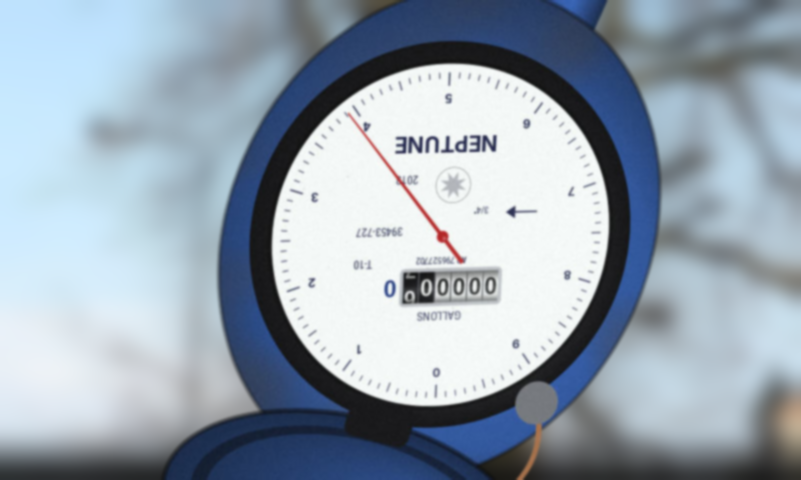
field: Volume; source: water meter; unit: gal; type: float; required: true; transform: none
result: 63.9 gal
